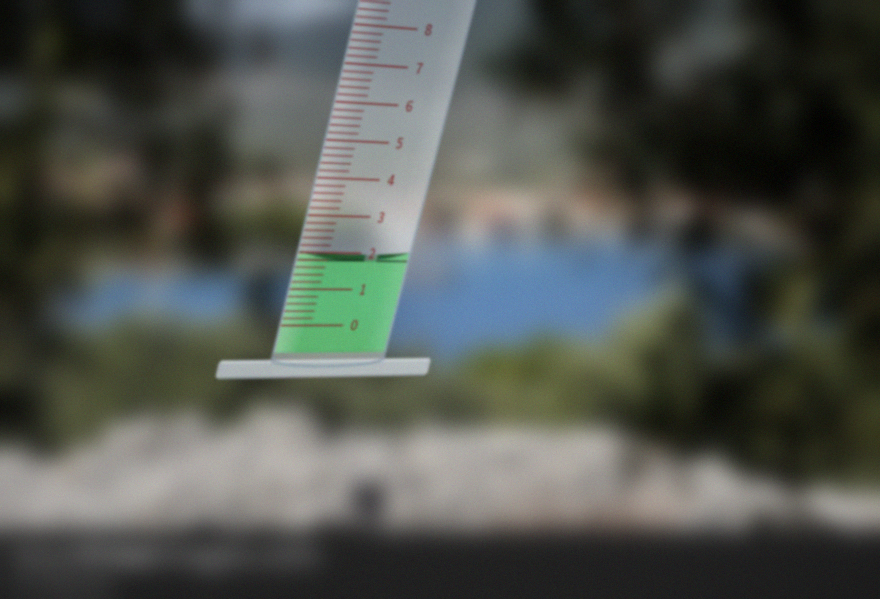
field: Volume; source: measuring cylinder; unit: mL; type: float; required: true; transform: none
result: 1.8 mL
